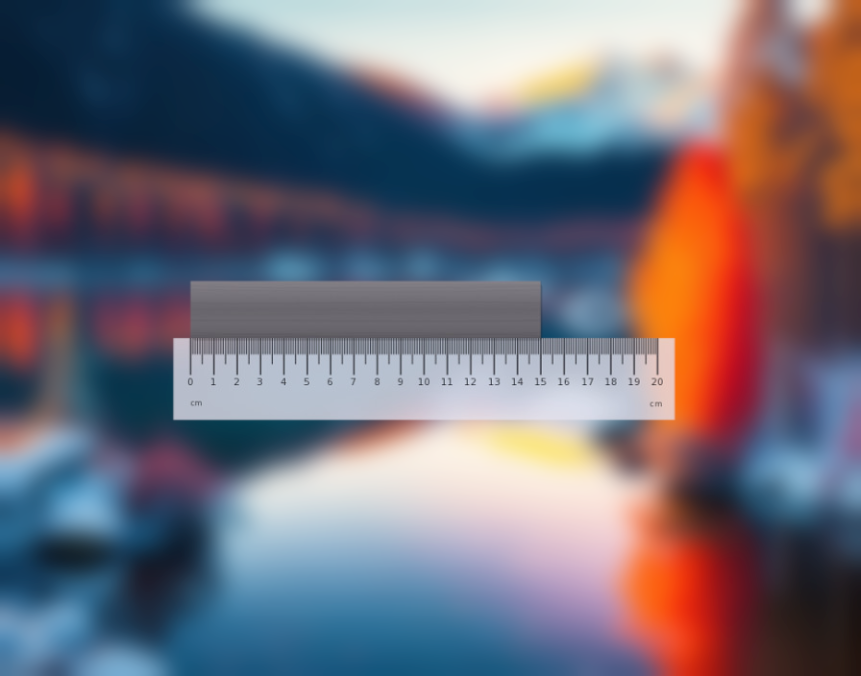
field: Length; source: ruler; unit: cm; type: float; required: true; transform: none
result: 15 cm
